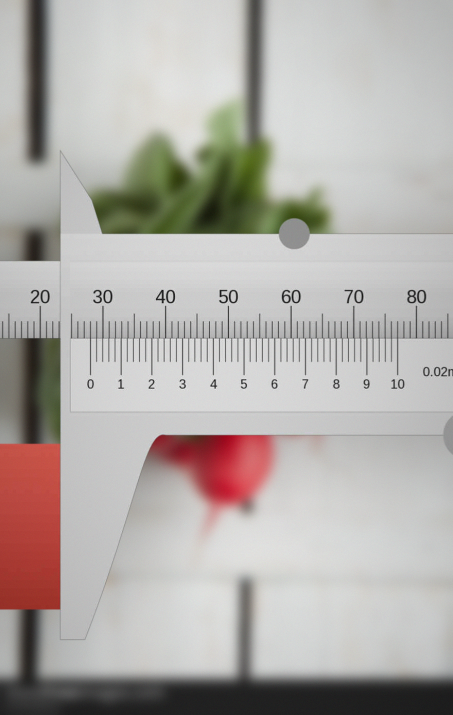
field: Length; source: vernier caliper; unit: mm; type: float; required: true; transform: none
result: 28.0 mm
